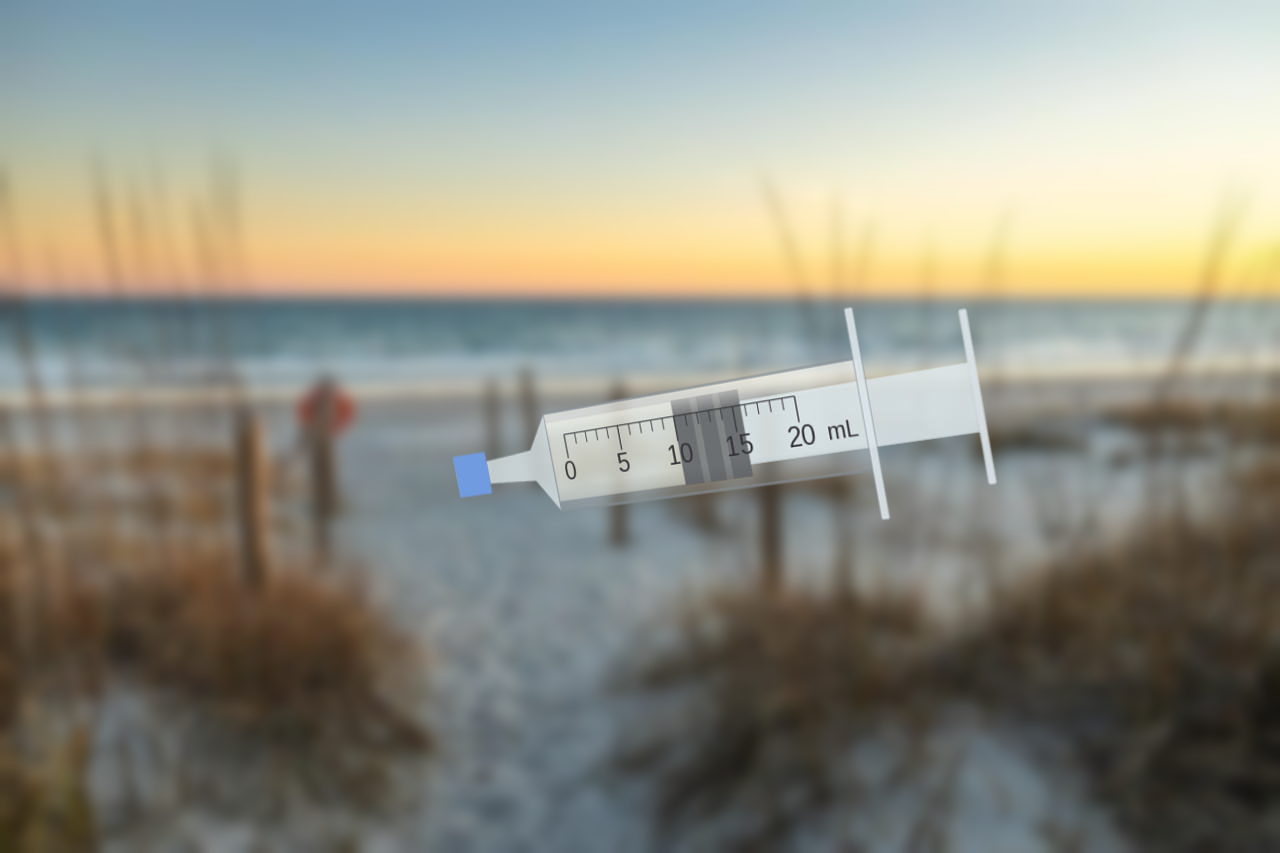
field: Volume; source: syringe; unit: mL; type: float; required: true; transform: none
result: 10 mL
